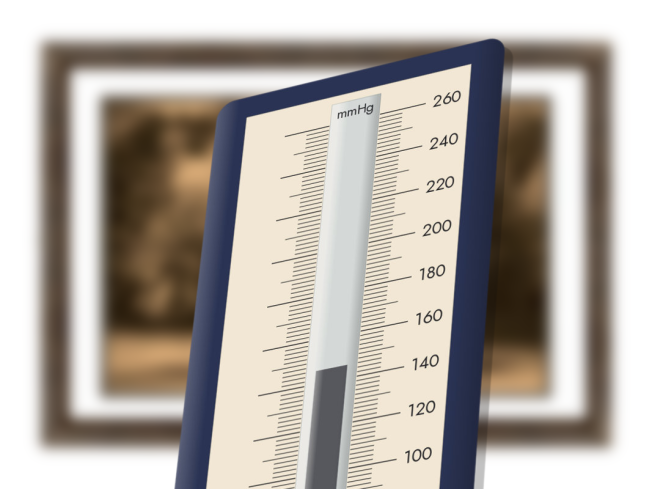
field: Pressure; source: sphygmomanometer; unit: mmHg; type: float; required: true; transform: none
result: 146 mmHg
